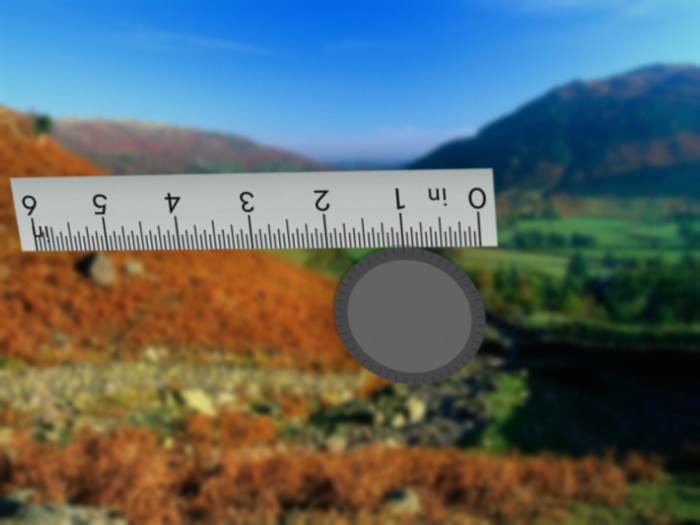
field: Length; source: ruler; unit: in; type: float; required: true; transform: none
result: 2 in
